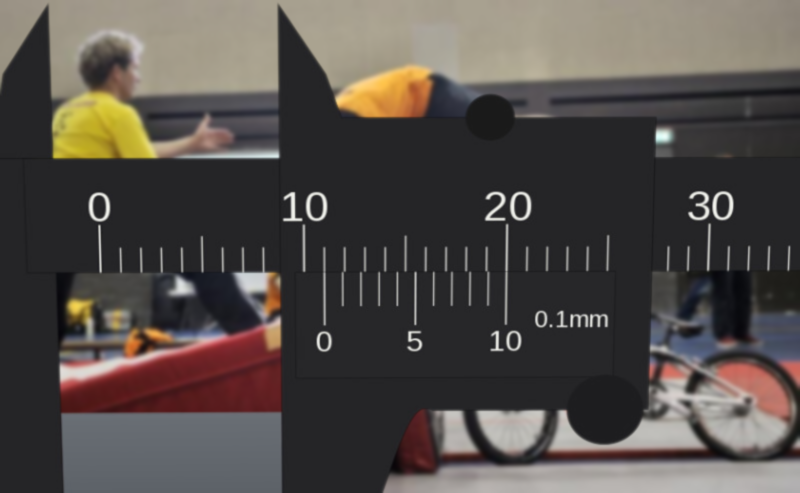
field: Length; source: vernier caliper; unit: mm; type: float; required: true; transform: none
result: 11.0 mm
